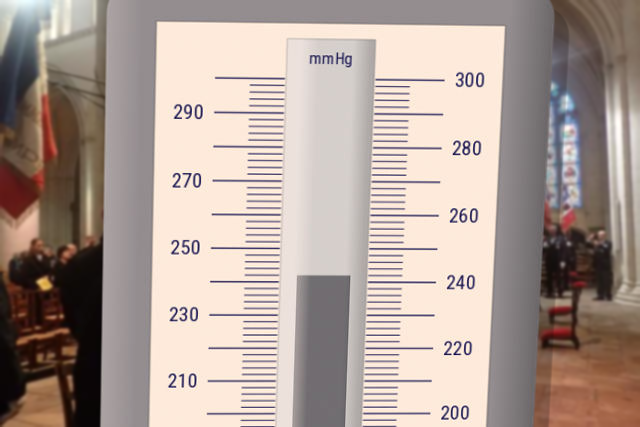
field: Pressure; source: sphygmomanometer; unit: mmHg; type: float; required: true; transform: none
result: 242 mmHg
